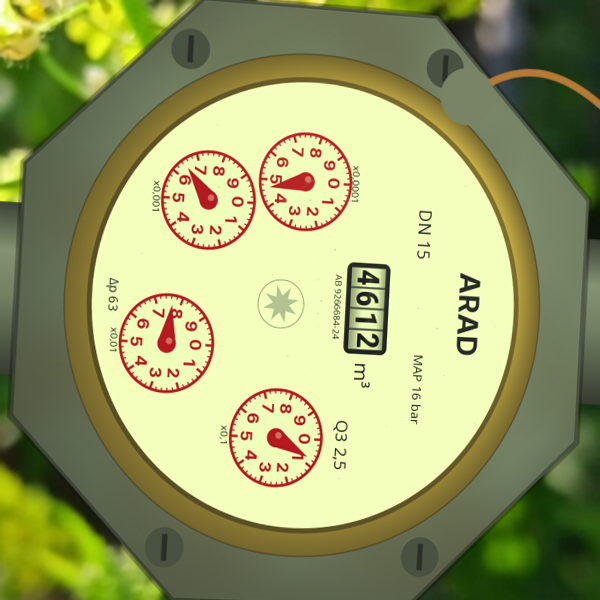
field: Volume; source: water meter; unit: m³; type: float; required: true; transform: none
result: 4612.0764 m³
